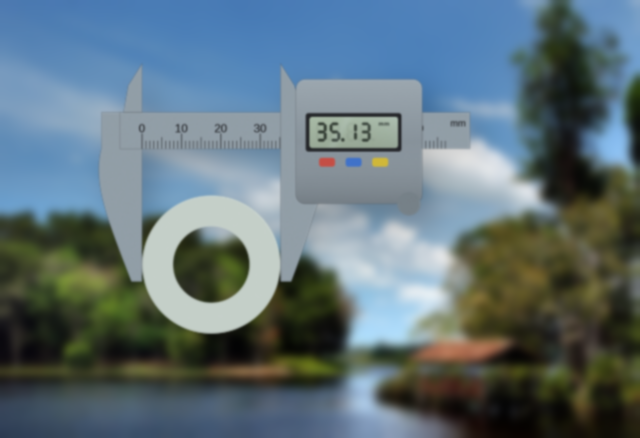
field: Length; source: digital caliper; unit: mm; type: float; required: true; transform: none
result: 35.13 mm
